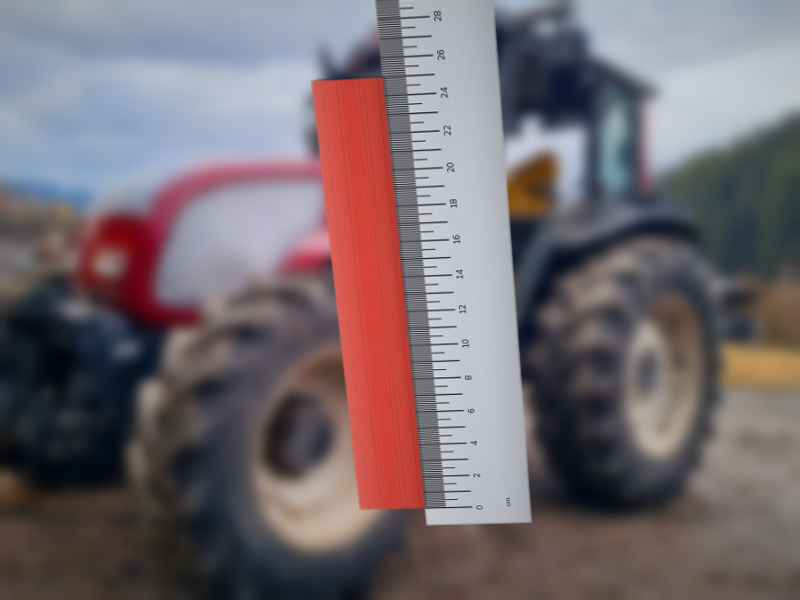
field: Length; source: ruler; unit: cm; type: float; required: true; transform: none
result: 25 cm
